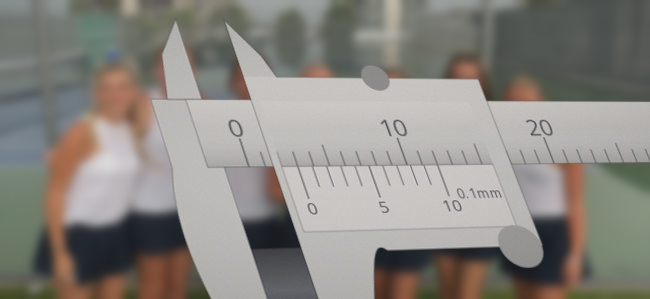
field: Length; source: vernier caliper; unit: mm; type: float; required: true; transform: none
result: 3.0 mm
